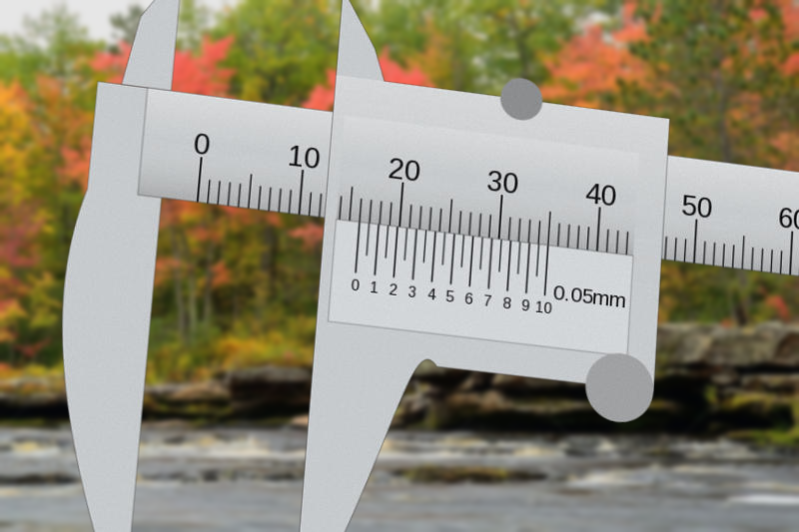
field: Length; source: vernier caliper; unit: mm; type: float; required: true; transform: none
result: 16.0 mm
